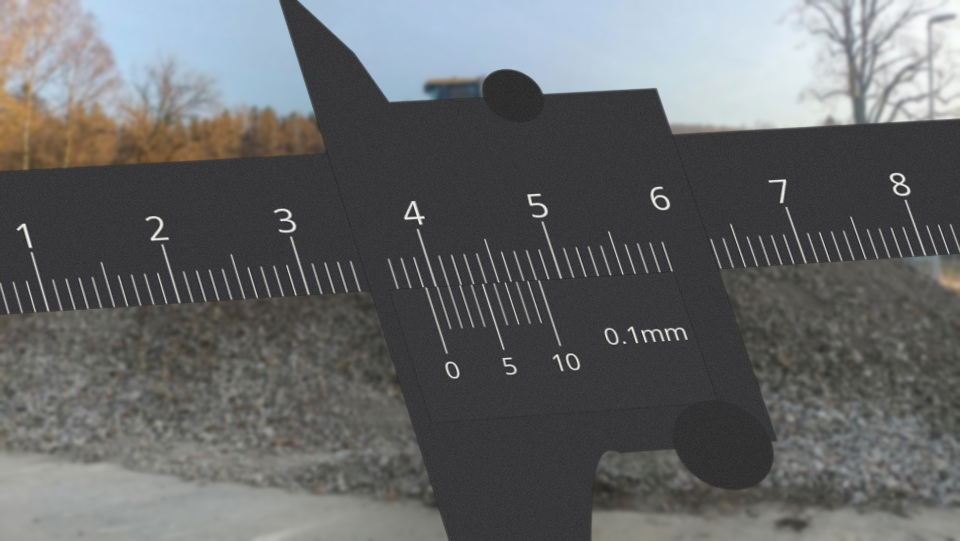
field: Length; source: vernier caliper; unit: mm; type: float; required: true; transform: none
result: 39.2 mm
